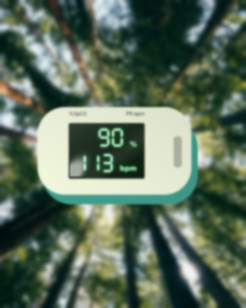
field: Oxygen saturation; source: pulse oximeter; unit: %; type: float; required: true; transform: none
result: 90 %
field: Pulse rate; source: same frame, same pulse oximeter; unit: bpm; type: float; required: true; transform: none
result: 113 bpm
